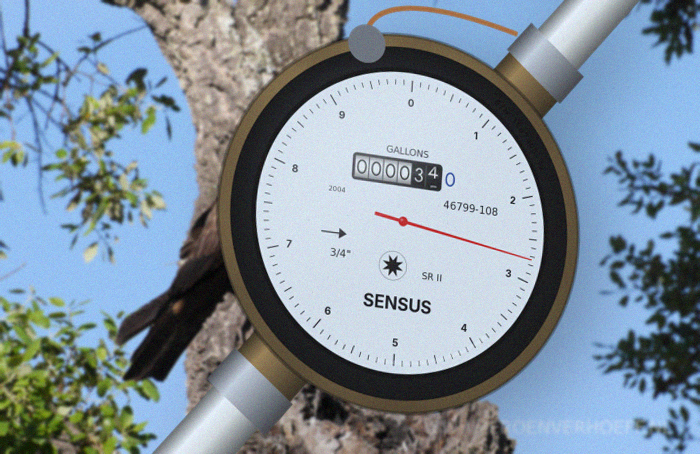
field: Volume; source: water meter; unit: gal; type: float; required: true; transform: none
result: 342.7 gal
